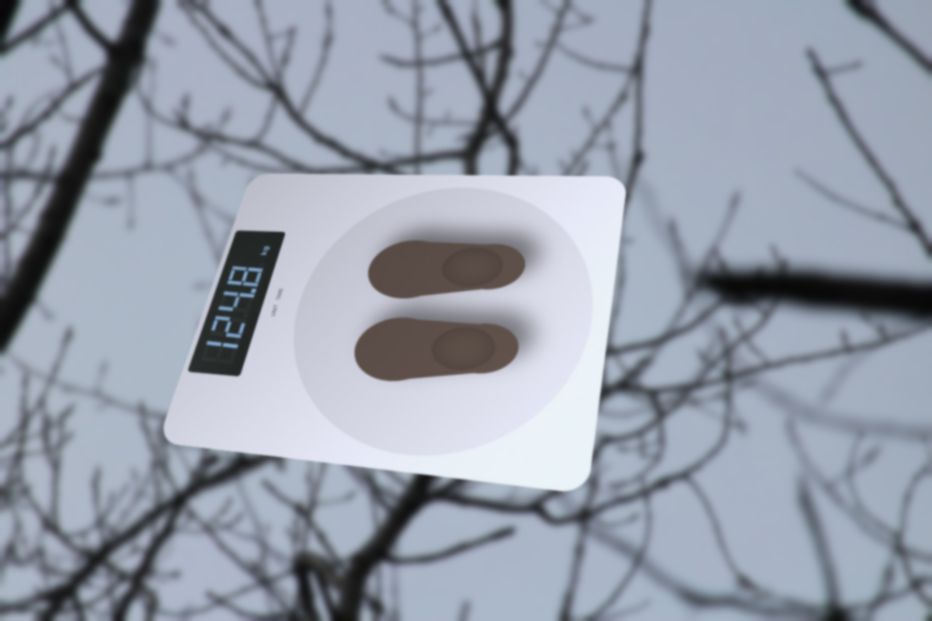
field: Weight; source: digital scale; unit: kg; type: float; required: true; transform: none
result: 124.8 kg
